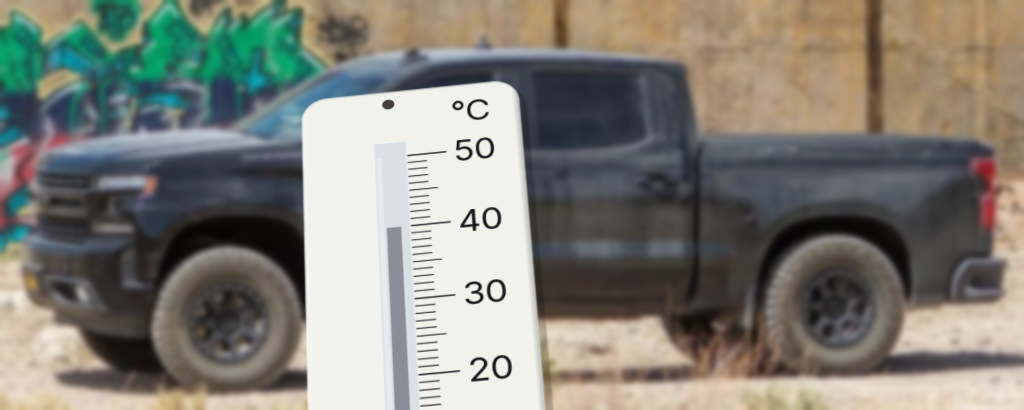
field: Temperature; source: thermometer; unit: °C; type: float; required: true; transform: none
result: 40 °C
